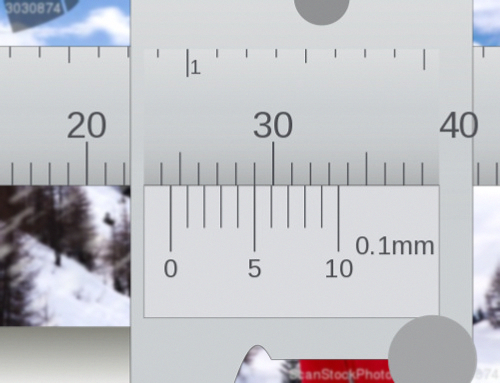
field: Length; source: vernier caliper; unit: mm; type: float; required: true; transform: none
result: 24.5 mm
